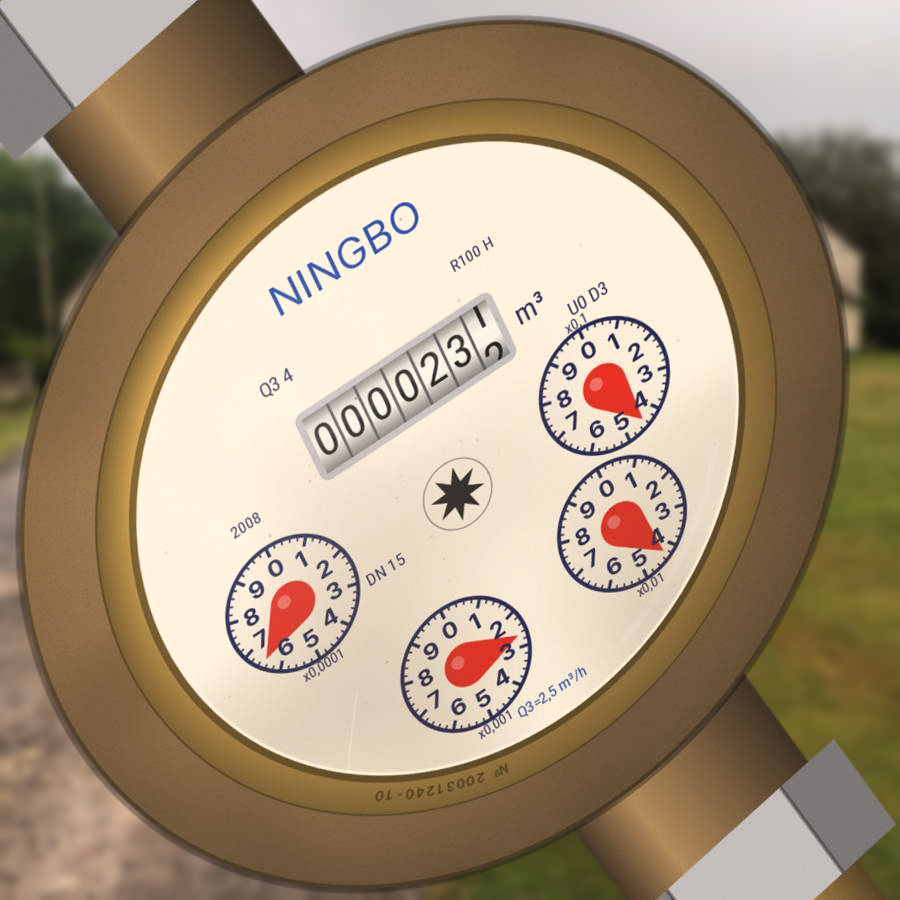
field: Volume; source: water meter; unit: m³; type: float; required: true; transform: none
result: 231.4426 m³
